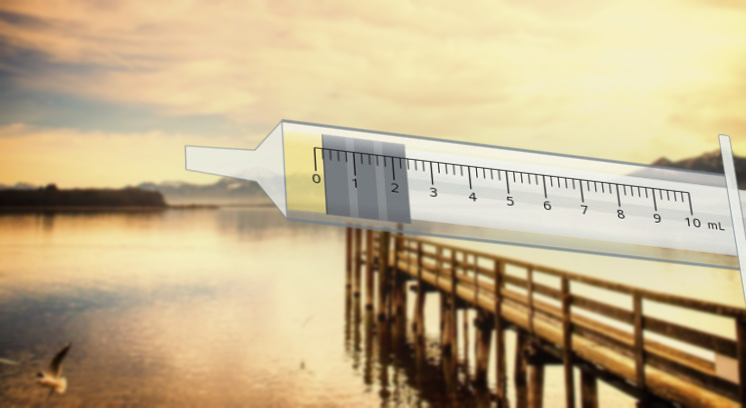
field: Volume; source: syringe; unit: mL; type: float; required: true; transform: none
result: 0.2 mL
